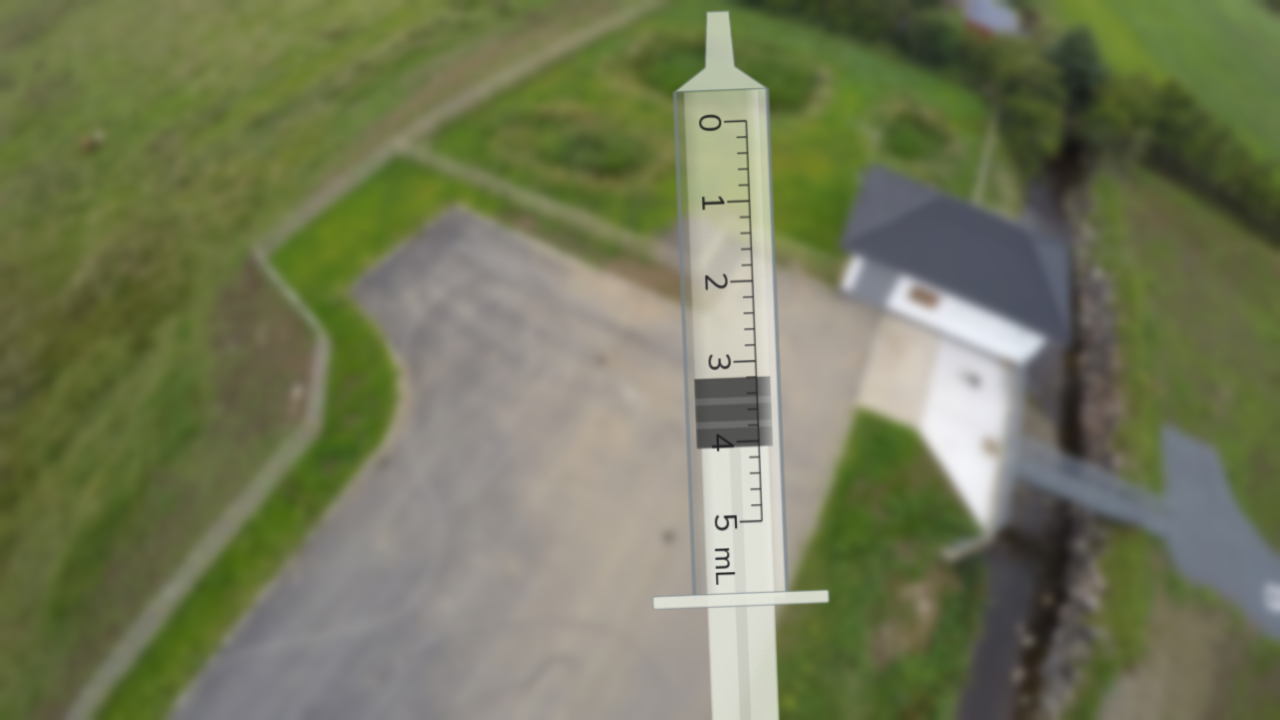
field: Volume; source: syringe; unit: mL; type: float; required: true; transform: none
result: 3.2 mL
